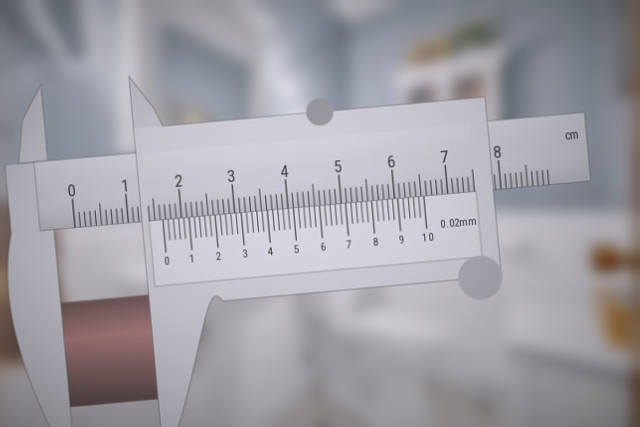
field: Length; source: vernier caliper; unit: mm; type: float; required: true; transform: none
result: 16.5 mm
